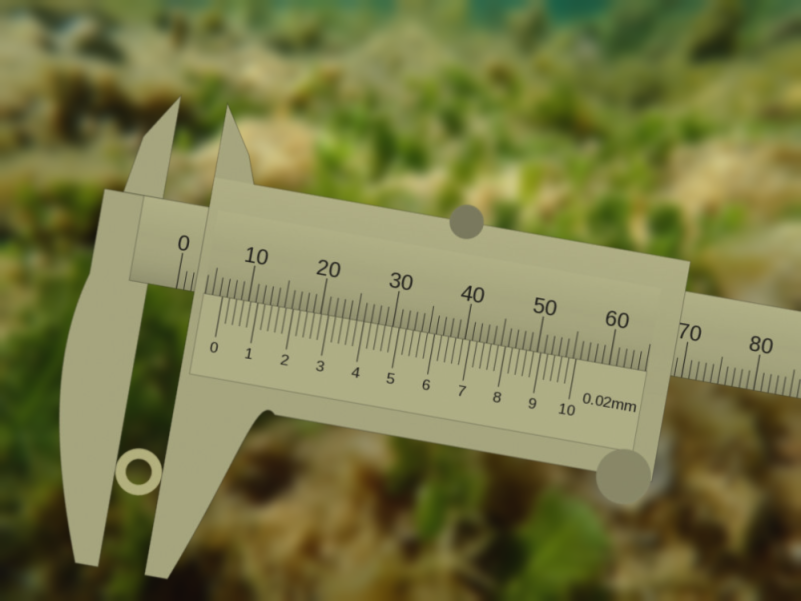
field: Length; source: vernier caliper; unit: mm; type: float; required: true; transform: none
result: 6.4 mm
